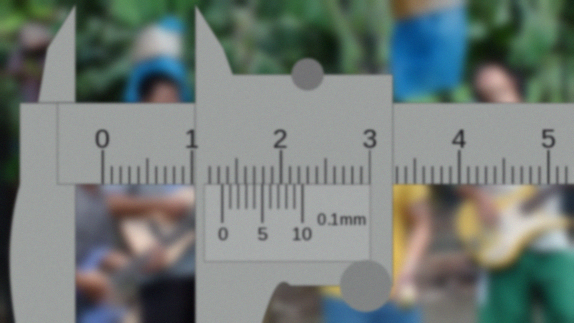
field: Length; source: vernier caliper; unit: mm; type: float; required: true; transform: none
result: 13.4 mm
